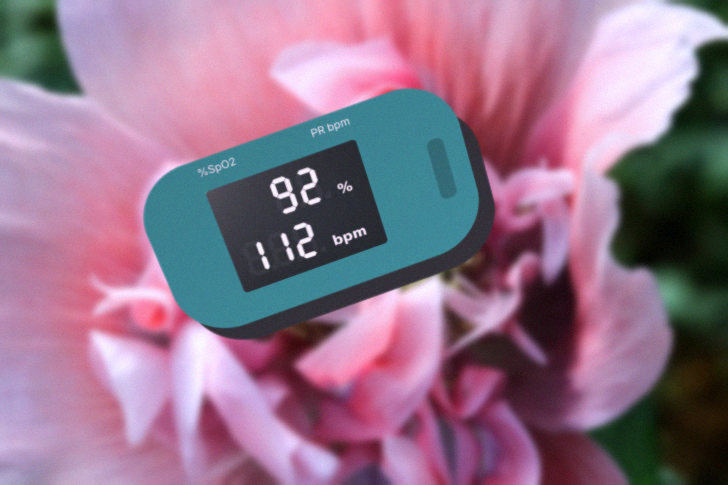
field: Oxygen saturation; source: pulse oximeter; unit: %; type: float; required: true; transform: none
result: 92 %
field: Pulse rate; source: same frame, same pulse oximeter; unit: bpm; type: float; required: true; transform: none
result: 112 bpm
